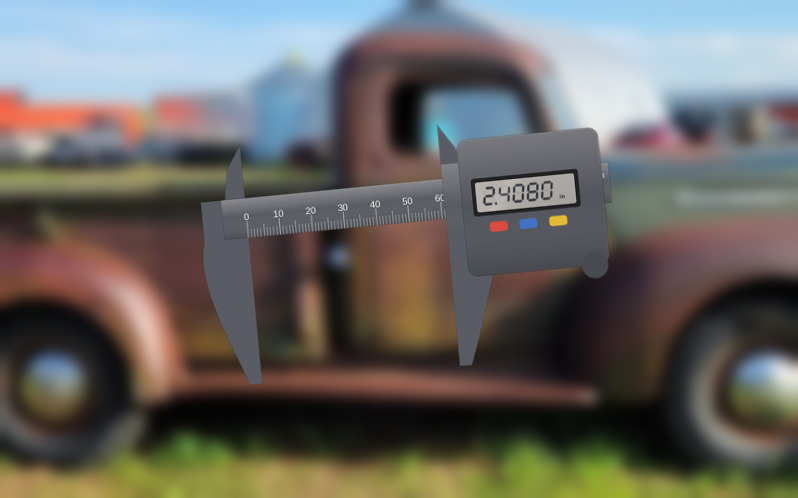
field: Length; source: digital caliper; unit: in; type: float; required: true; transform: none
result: 2.4080 in
